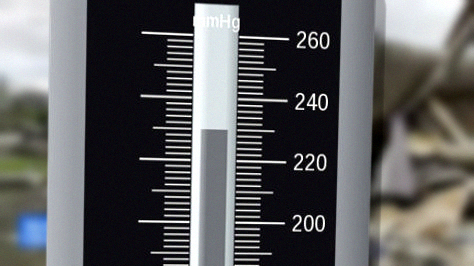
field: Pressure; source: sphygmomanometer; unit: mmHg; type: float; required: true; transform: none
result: 230 mmHg
